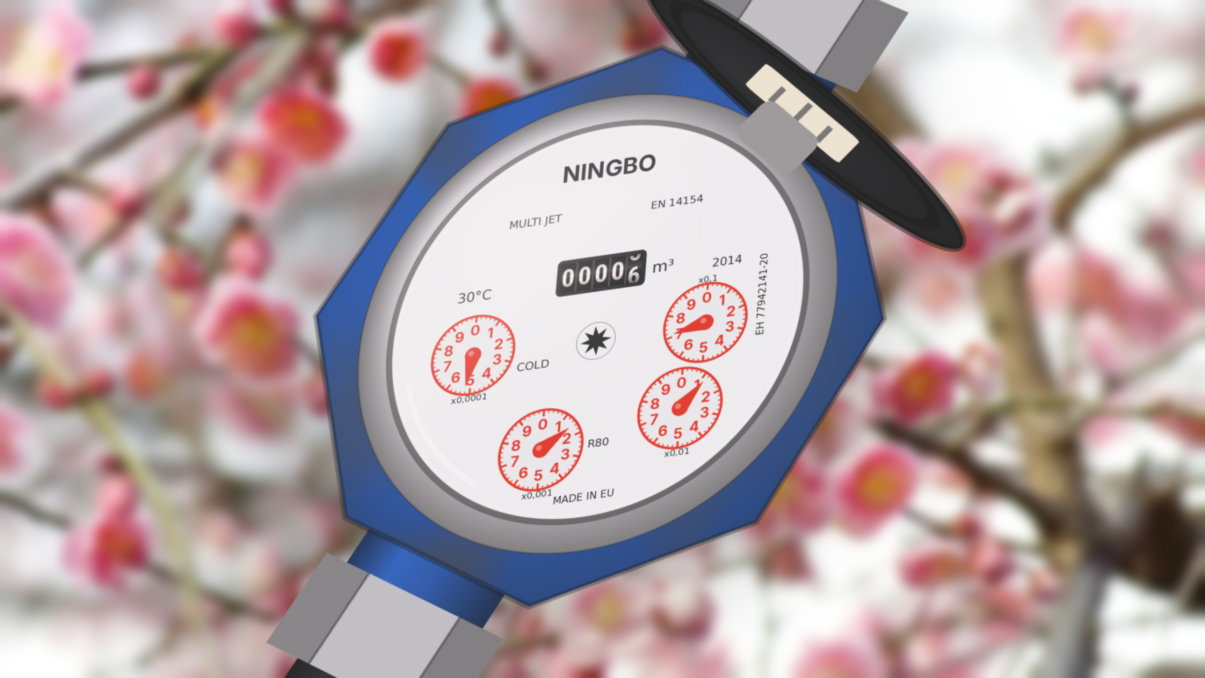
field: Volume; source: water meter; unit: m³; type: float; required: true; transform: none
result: 5.7115 m³
